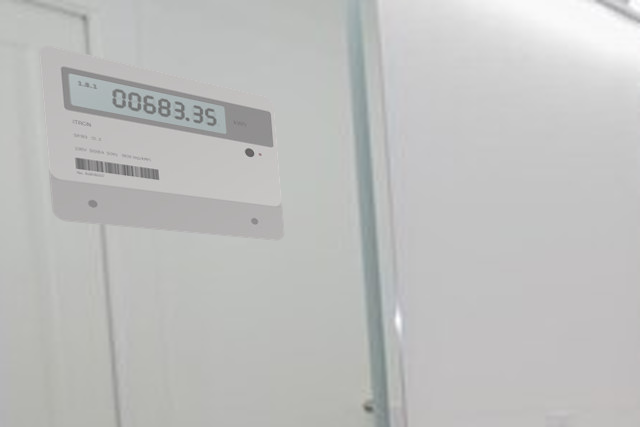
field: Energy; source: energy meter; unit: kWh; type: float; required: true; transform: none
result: 683.35 kWh
